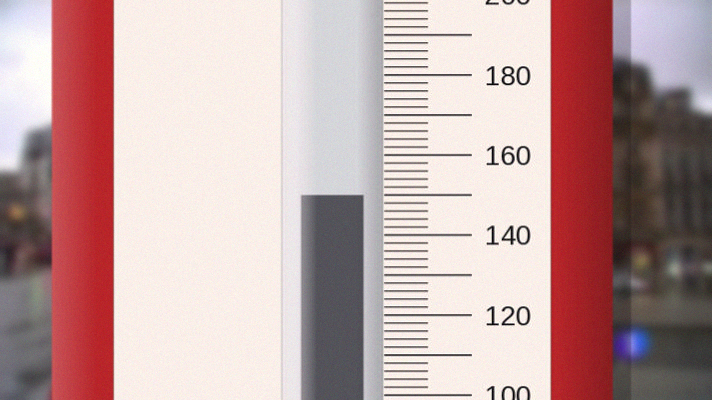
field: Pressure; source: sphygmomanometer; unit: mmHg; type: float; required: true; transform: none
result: 150 mmHg
